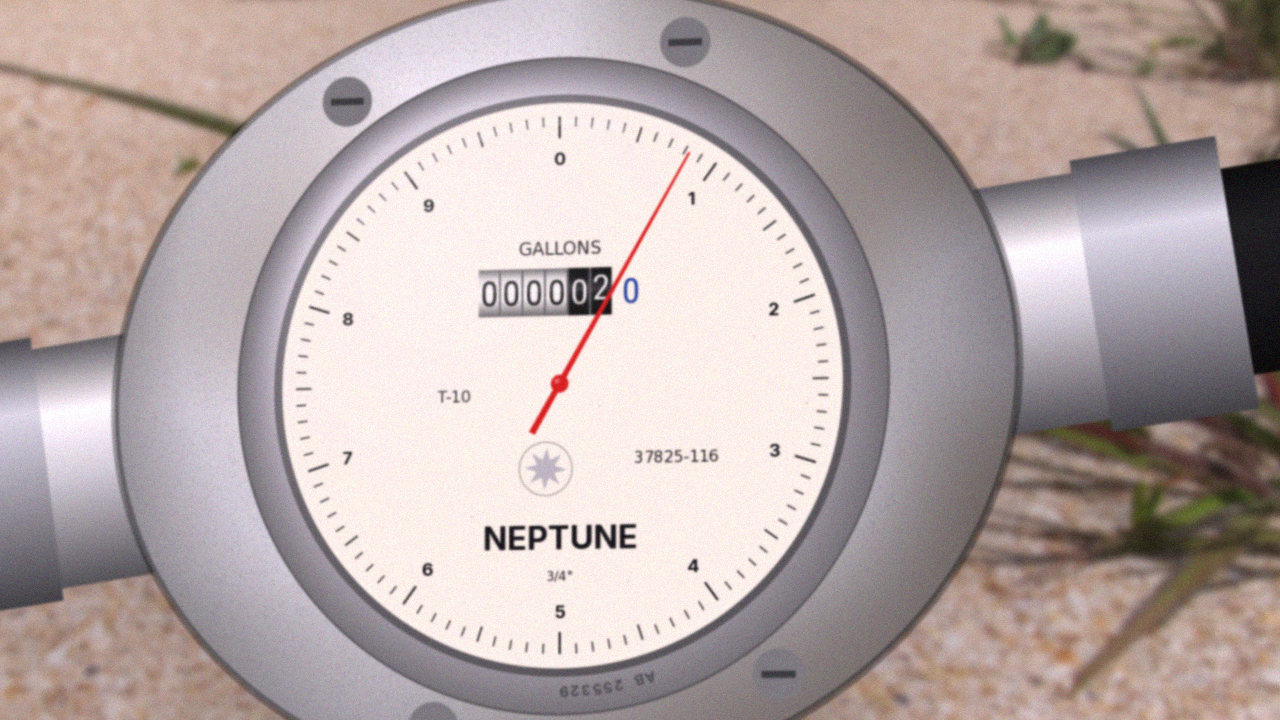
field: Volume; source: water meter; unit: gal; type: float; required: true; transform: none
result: 20.8 gal
